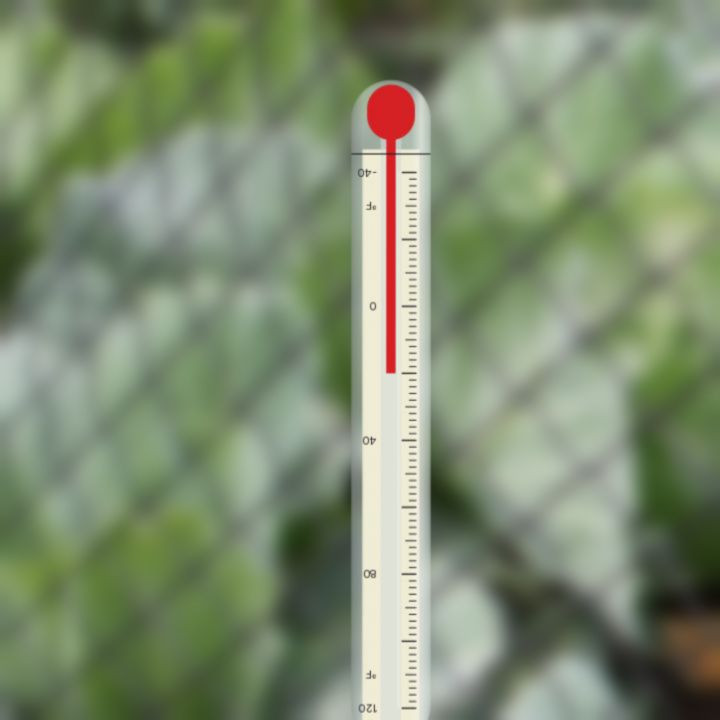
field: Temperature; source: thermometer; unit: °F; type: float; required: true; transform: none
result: 20 °F
